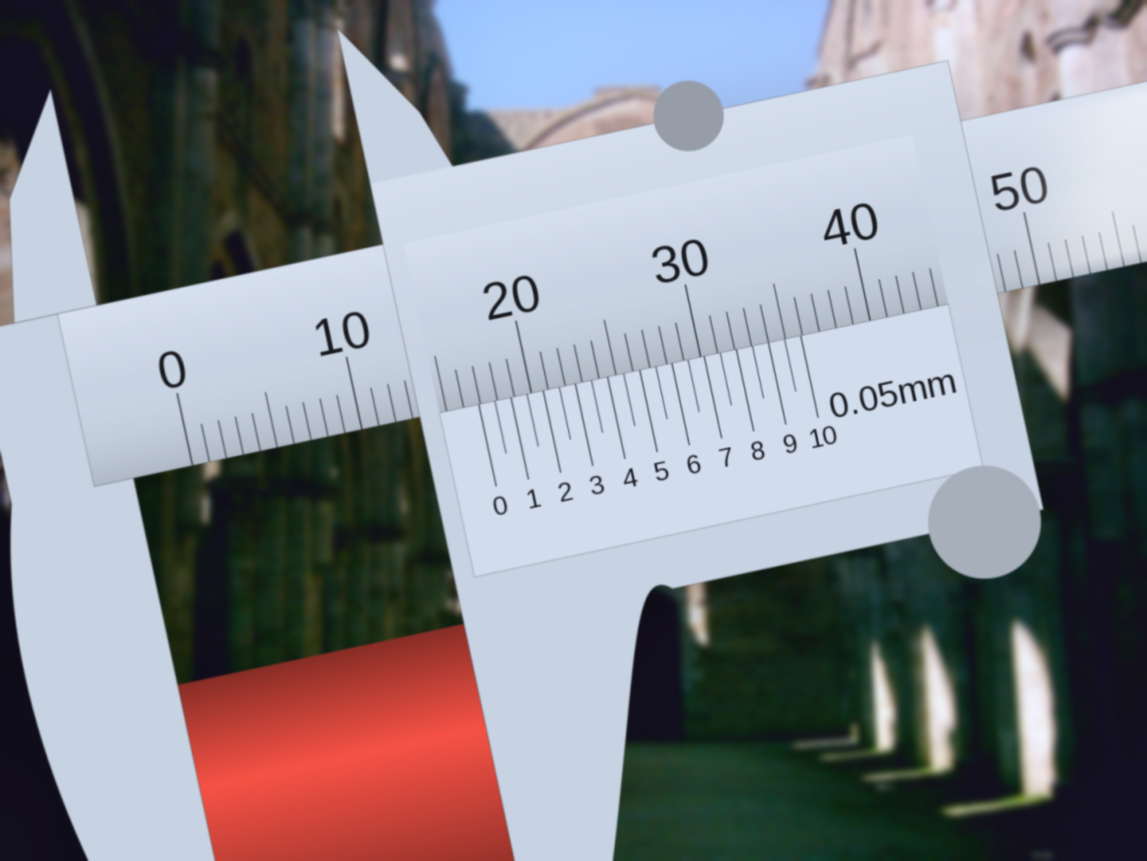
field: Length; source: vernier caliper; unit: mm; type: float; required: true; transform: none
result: 16.9 mm
